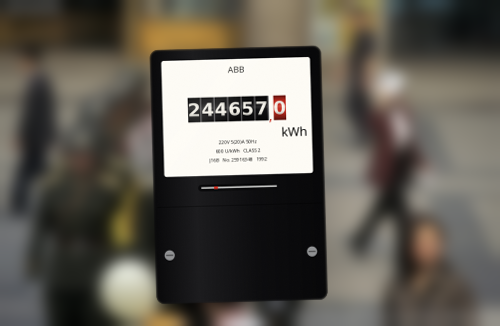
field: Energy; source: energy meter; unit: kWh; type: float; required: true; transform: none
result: 244657.0 kWh
